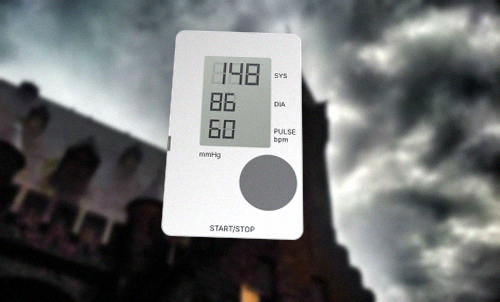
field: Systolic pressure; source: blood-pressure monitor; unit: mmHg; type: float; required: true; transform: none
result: 148 mmHg
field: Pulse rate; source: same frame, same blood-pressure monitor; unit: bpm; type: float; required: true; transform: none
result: 60 bpm
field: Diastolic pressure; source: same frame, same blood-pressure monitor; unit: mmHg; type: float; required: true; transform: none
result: 86 mmHg
